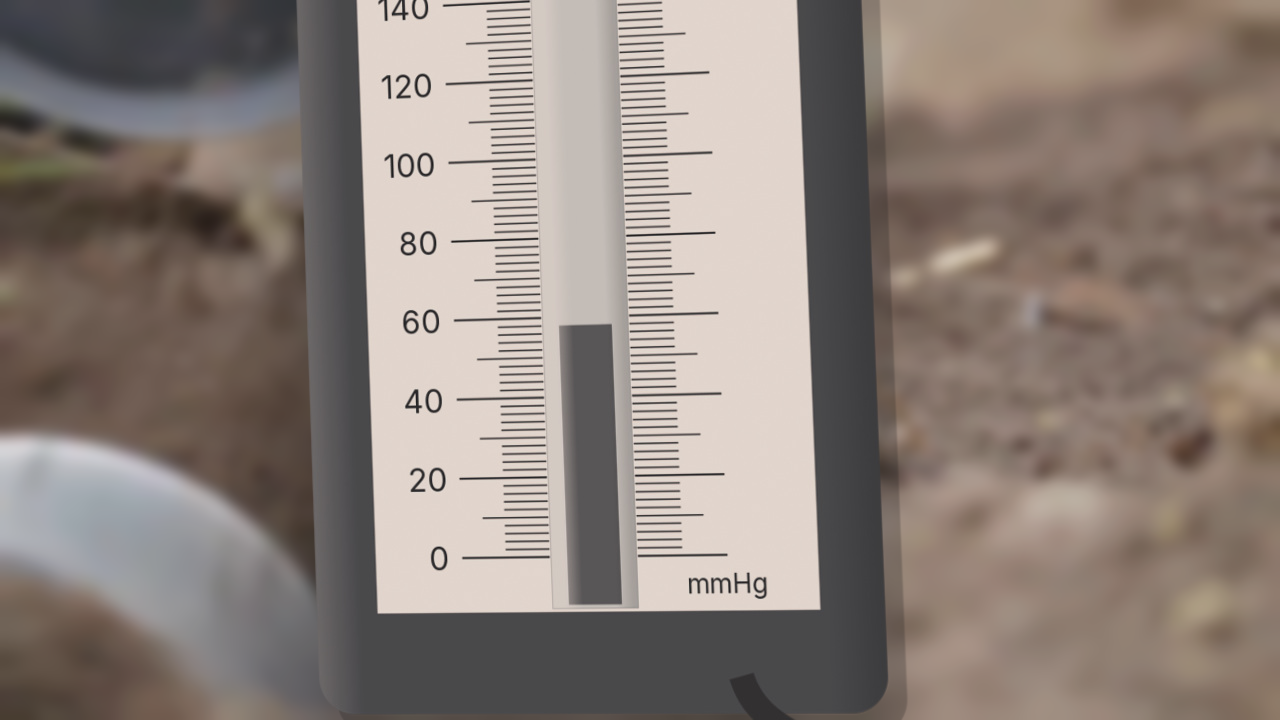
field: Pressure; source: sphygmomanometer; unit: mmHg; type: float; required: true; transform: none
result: 58 mmHg
